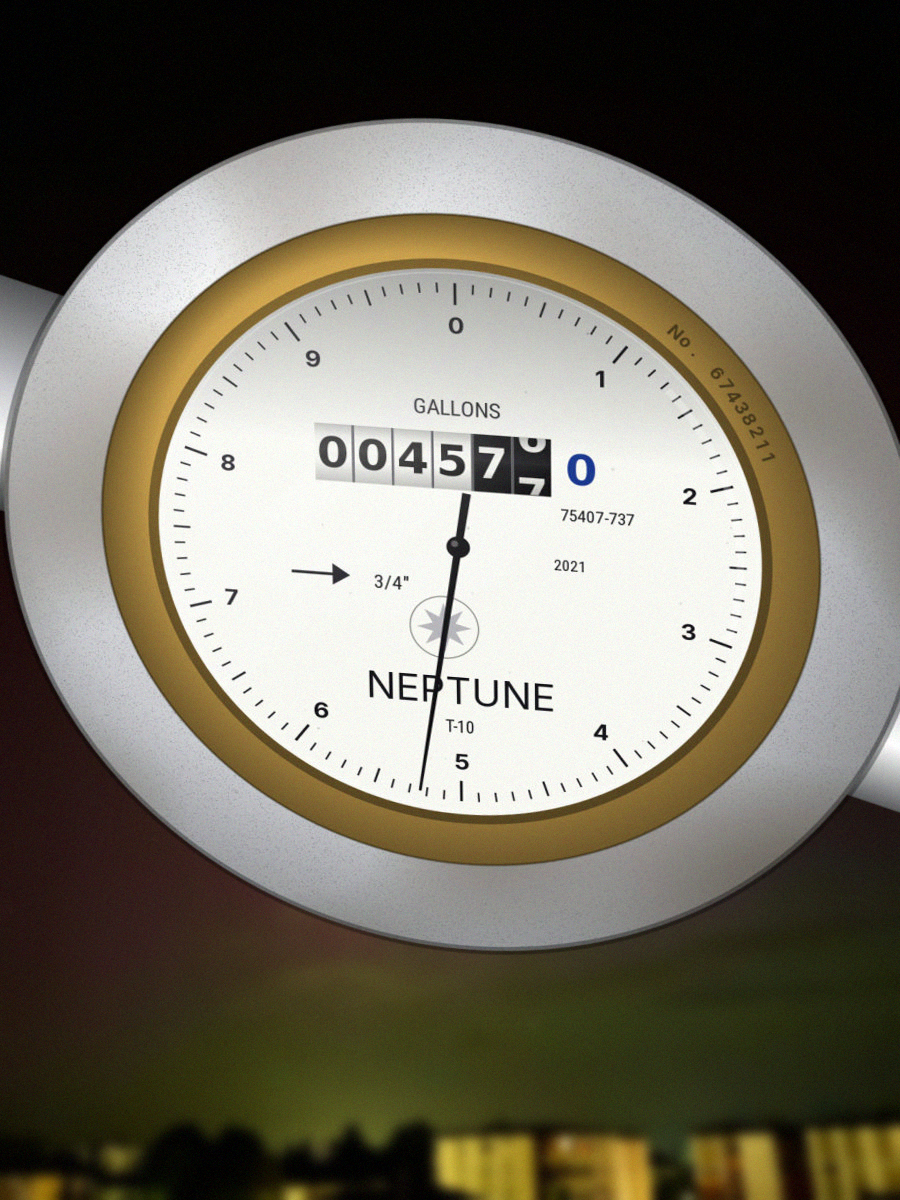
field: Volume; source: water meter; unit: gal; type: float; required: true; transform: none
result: 45765.2 gal
